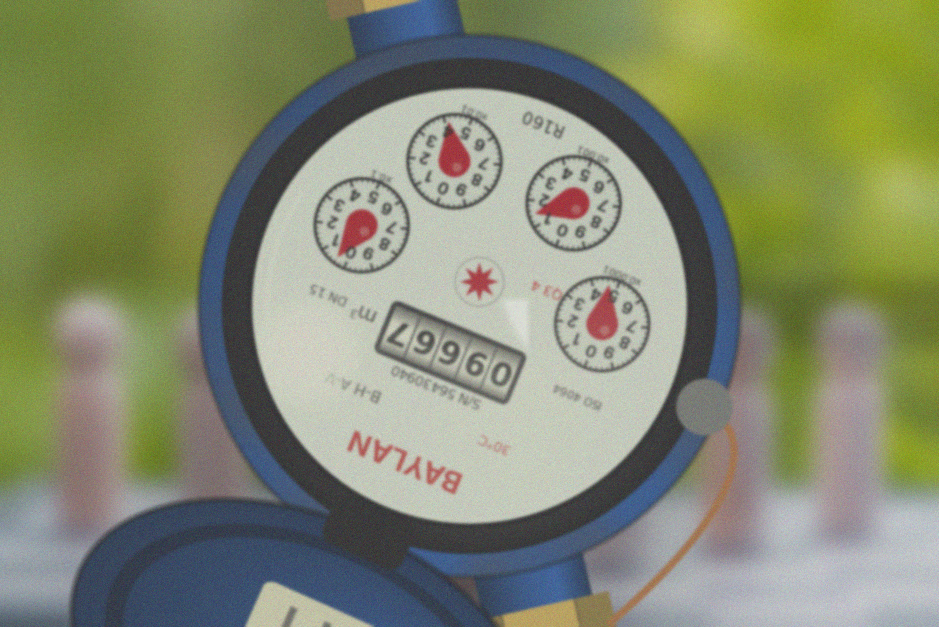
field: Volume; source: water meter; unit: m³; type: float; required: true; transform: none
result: 9667.0414 m³
